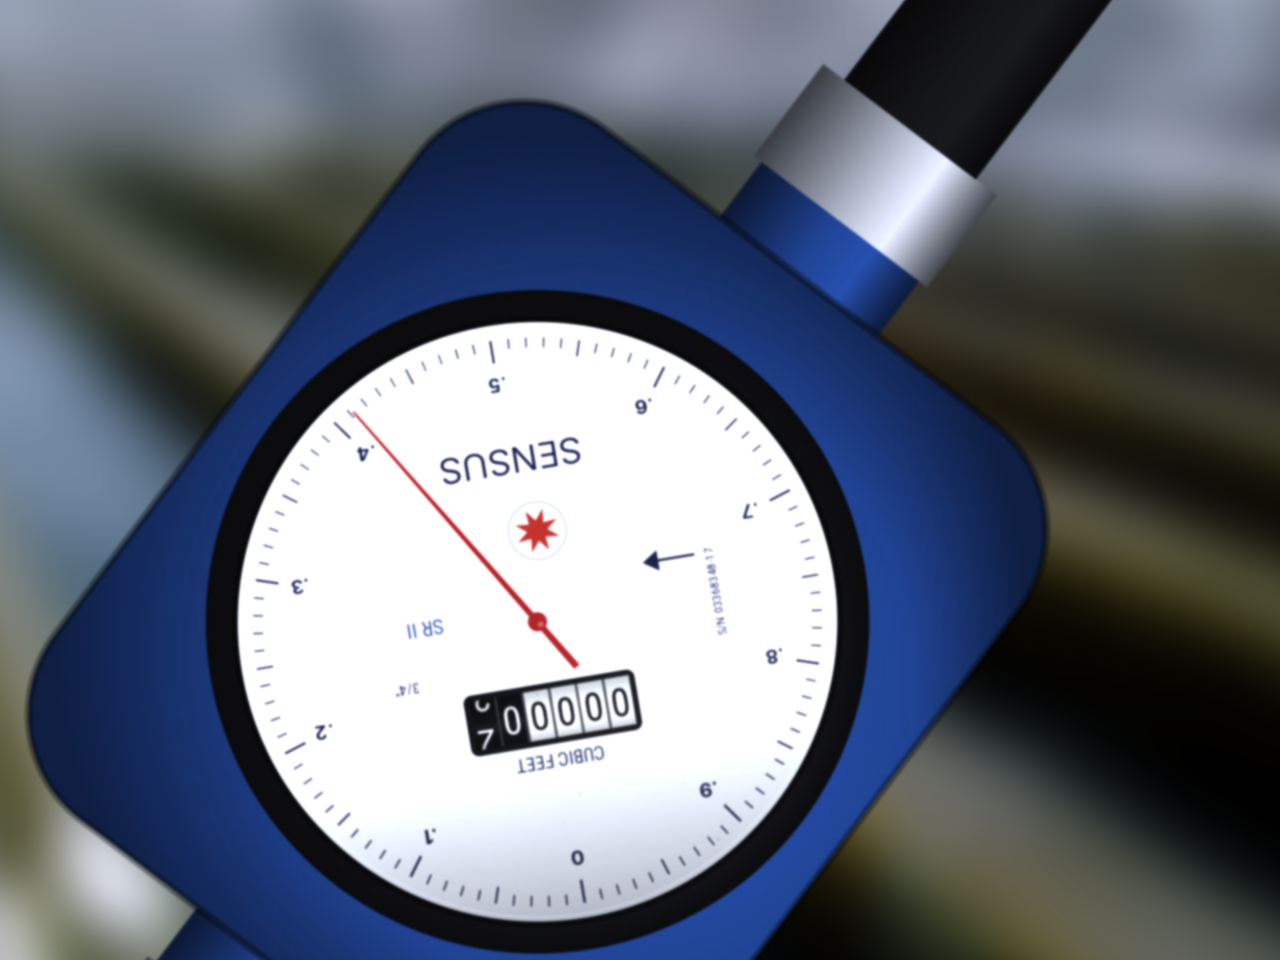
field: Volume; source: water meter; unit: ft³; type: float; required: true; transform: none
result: 2.41 ft³
